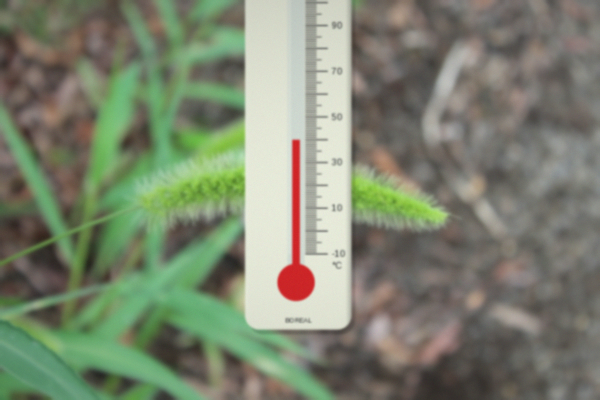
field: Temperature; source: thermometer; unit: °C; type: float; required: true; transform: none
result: 40 °C
